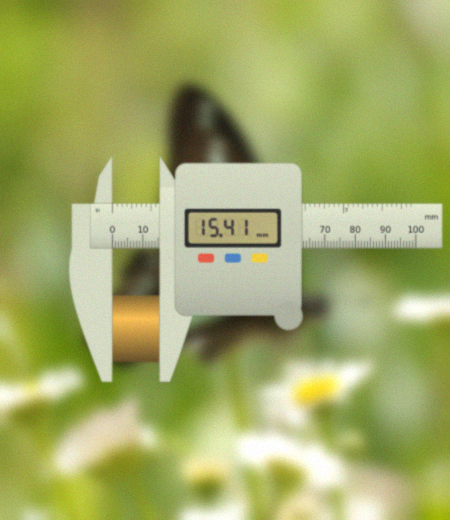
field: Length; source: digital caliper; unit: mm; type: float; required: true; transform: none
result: 15.41 mm
